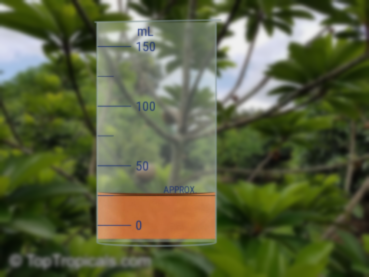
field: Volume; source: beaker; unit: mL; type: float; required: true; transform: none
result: 25 mL
